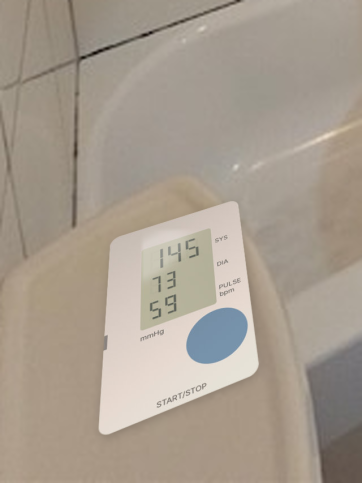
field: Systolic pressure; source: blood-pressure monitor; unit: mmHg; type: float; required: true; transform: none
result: 145 mmHg
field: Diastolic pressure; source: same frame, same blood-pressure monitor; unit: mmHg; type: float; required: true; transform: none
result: 73 mmHg
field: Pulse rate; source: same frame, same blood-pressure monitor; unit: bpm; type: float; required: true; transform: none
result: 59 bpm
